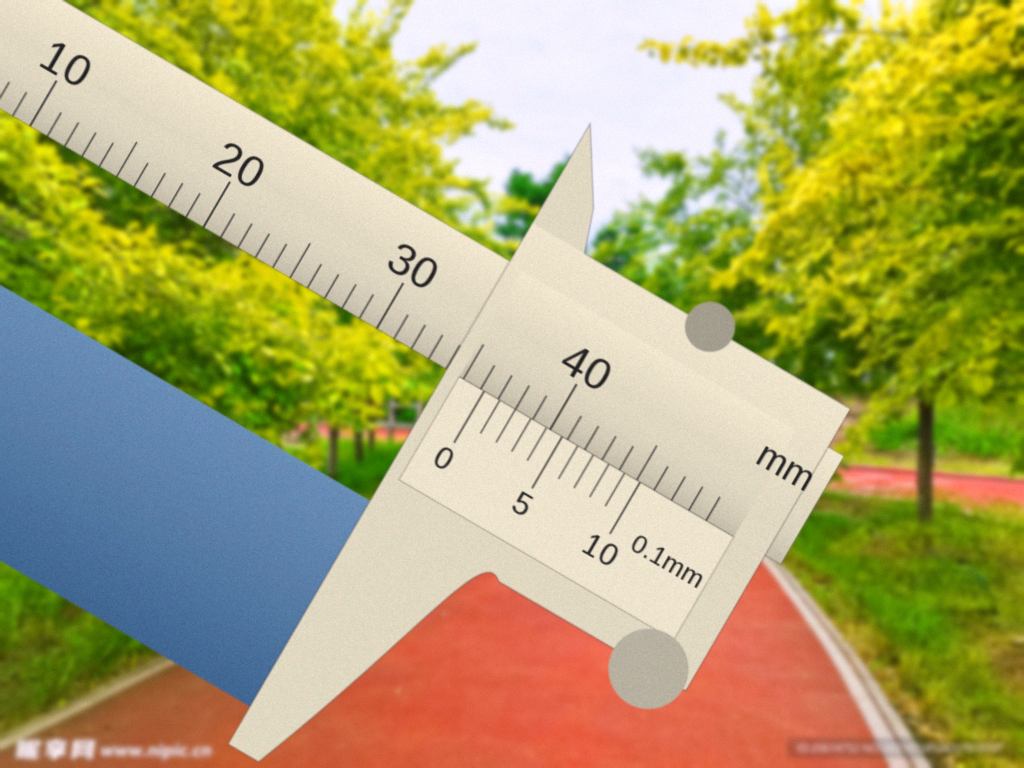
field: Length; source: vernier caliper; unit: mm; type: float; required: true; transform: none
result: 36.2 mm
